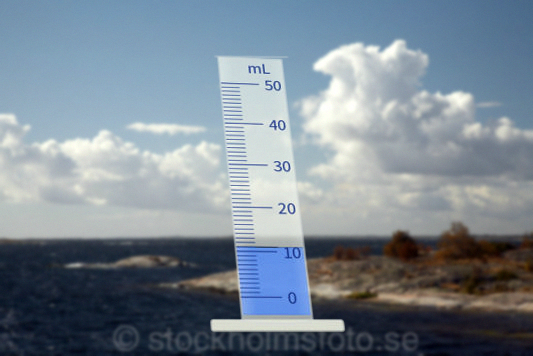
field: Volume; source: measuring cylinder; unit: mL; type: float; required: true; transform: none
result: 11 mL
